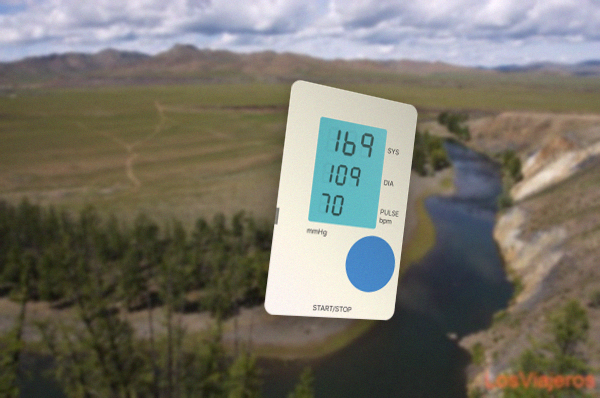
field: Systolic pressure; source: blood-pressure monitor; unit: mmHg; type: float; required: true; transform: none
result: 169 mmHg
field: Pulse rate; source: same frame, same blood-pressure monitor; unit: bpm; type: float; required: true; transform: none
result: 70 bpm
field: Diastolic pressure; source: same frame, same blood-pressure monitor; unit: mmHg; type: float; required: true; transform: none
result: 109 mmHg
